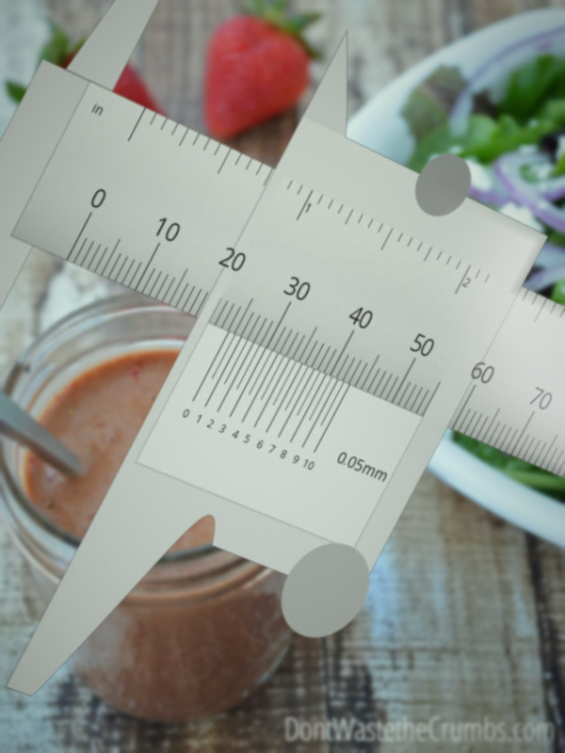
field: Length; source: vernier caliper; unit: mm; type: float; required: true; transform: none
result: 24.2 mm
